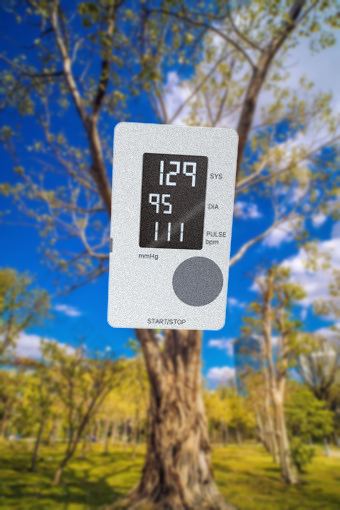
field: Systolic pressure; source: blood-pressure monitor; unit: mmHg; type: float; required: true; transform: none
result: 129 mmHg
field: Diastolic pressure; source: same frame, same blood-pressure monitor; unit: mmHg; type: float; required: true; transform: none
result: 95 mmHg
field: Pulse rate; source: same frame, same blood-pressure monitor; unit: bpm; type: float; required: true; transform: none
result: 111 bpm
